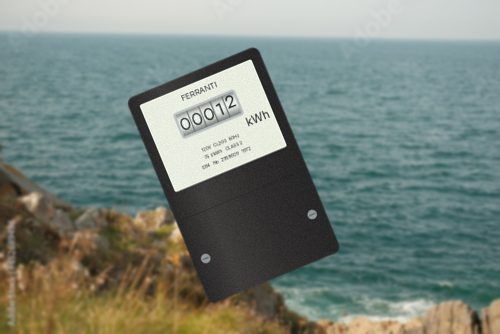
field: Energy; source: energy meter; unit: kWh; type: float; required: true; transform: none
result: 12 kWh
